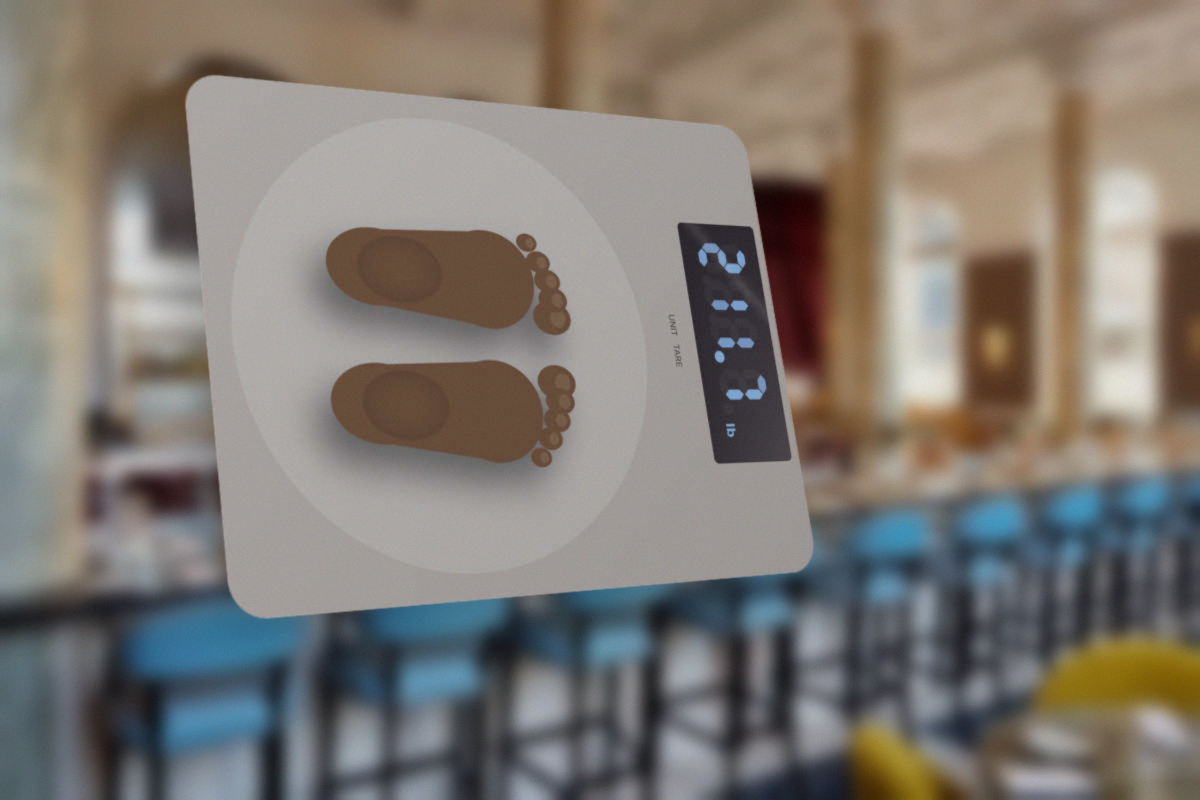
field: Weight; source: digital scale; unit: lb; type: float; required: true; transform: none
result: 211.7 lb
